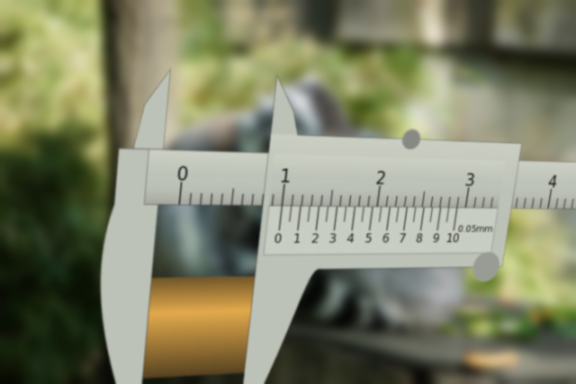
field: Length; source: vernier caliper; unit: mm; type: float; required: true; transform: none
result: 10.0 mm
